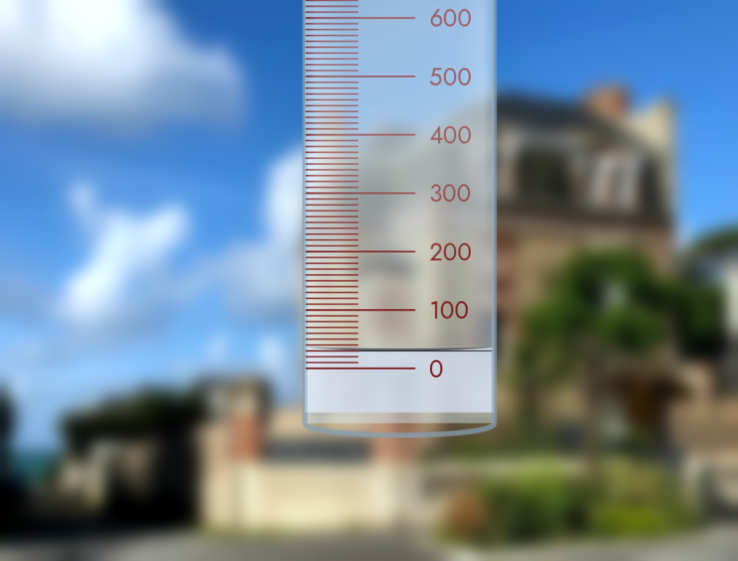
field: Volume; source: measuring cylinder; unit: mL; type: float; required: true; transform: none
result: 30 mL
